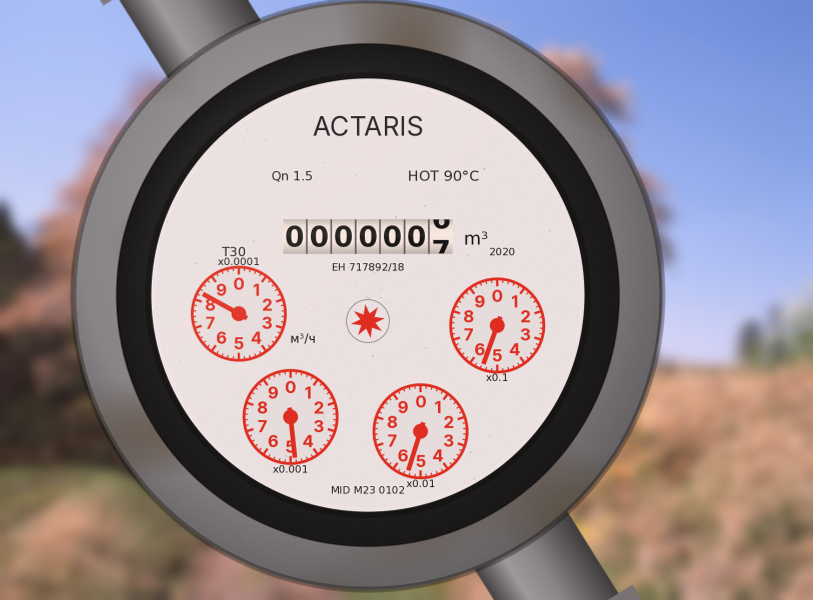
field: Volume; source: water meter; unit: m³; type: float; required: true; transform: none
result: 6.5548 m³
